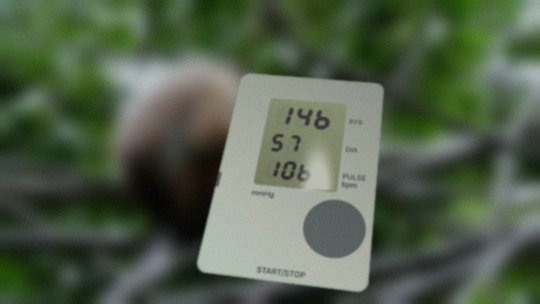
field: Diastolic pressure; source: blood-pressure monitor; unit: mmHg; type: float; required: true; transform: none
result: 57 mmHg
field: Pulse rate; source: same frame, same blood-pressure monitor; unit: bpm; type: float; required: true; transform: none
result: 106 bpm
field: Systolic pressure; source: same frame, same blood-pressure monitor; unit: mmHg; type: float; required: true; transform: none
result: 146 mmHg
